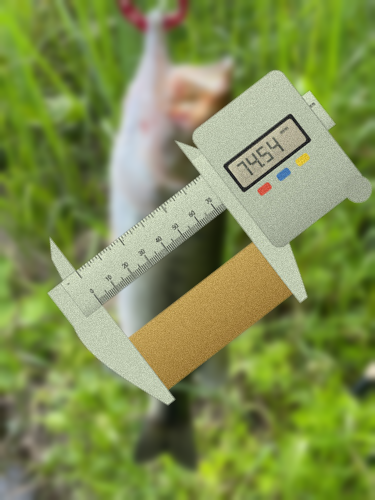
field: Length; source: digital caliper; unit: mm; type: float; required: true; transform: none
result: 74.54 mm
